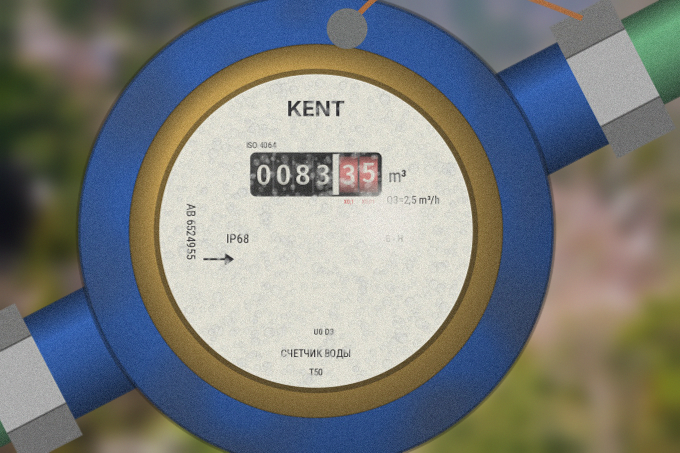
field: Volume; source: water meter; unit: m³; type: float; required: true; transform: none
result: 83.35 m³
